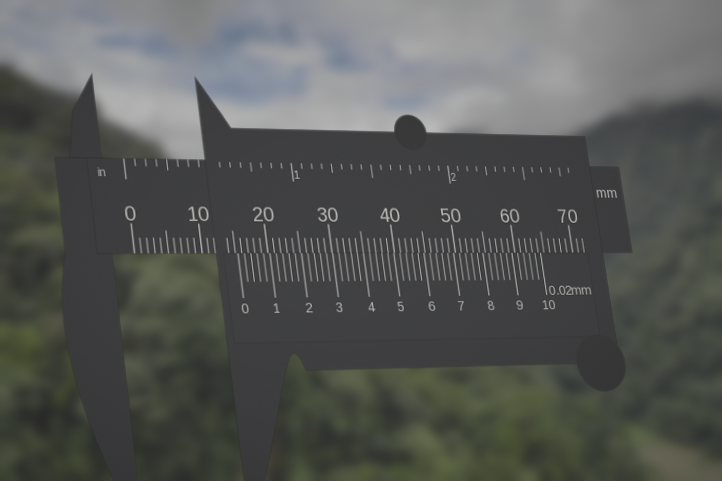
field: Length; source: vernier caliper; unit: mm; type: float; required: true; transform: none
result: 15.4 mm
